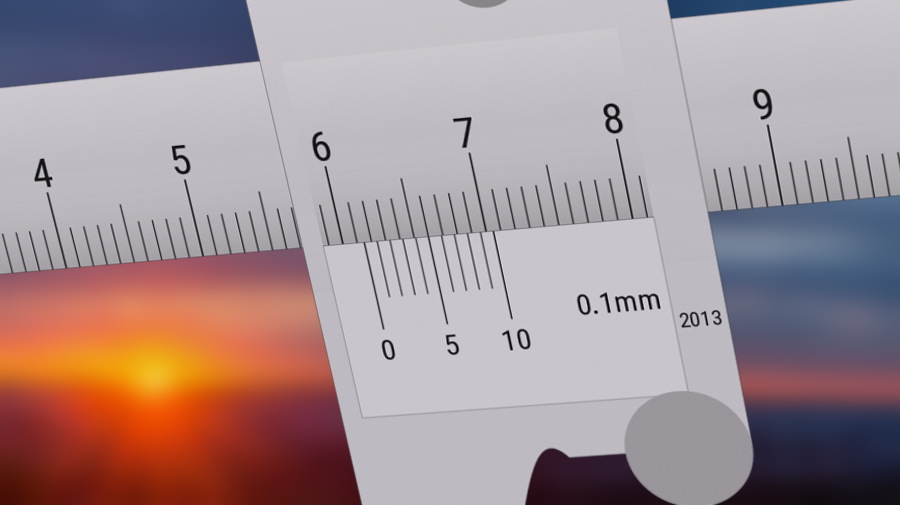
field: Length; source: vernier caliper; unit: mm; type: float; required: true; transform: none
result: 61.5 mm
